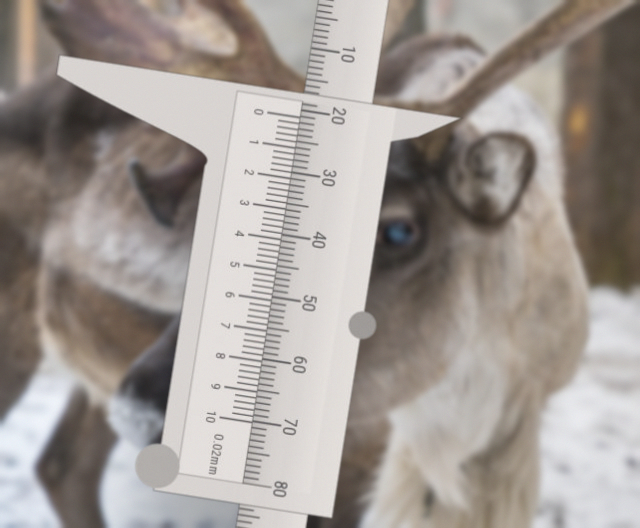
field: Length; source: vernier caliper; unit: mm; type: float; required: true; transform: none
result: 21.2 mm
